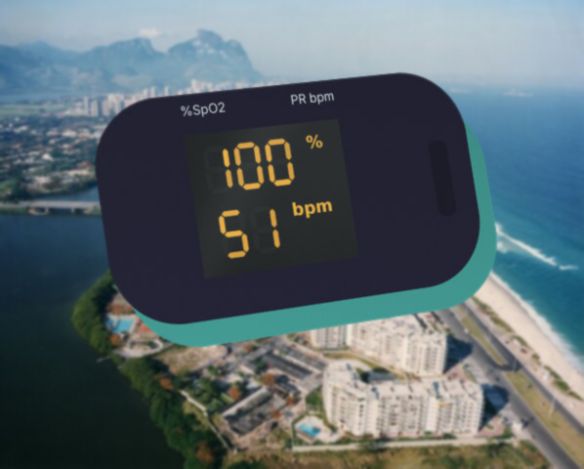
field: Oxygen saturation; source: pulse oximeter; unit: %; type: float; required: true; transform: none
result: 100 %
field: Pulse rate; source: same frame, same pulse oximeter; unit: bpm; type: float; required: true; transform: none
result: 51 bpm
